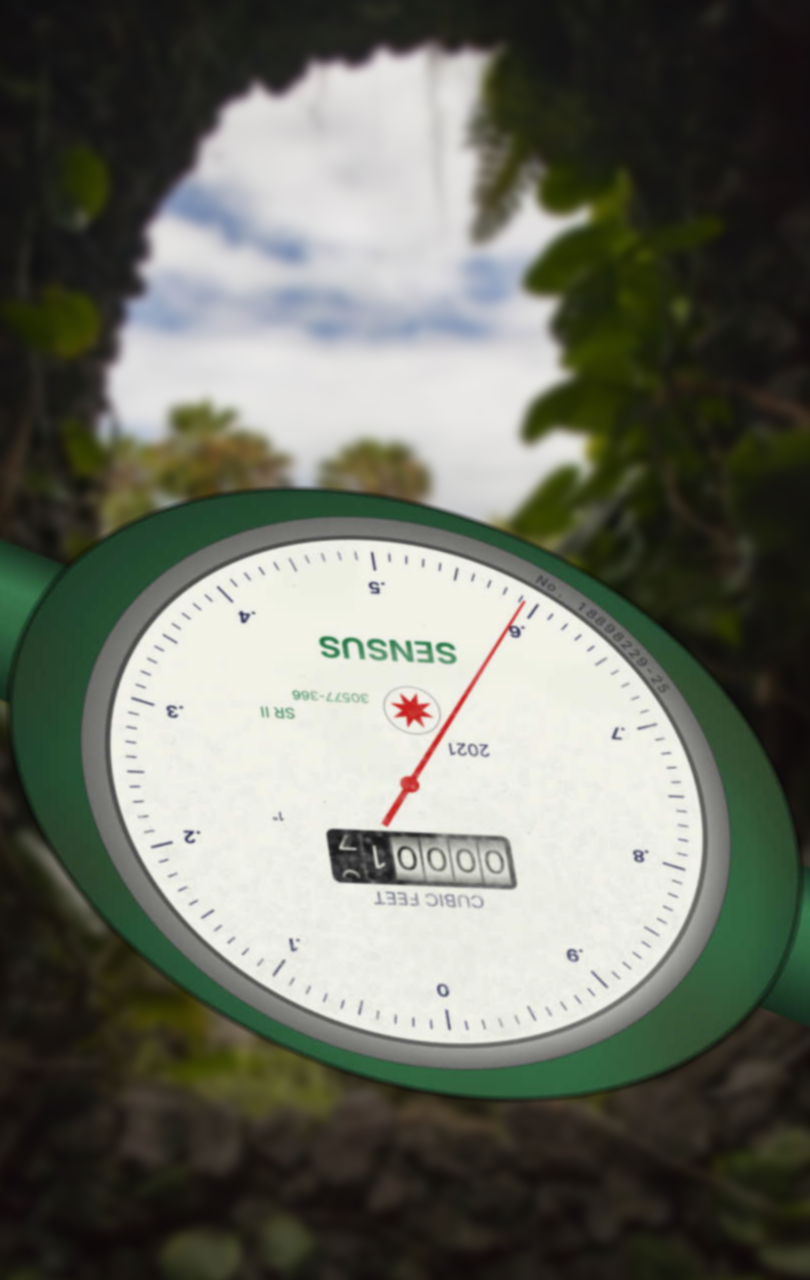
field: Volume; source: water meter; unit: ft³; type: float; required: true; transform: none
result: 16.59 ft³
